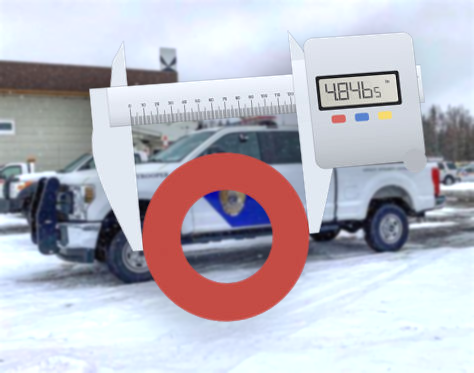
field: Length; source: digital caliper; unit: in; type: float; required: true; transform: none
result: 4.8465 in
